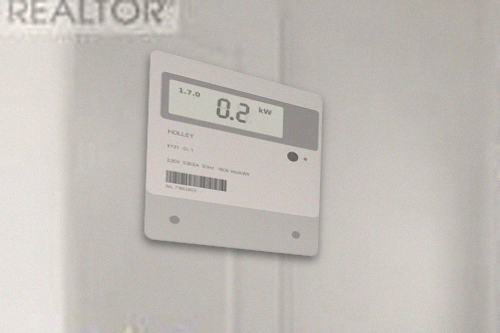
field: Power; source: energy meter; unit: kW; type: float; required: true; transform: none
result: 0.2 kW
